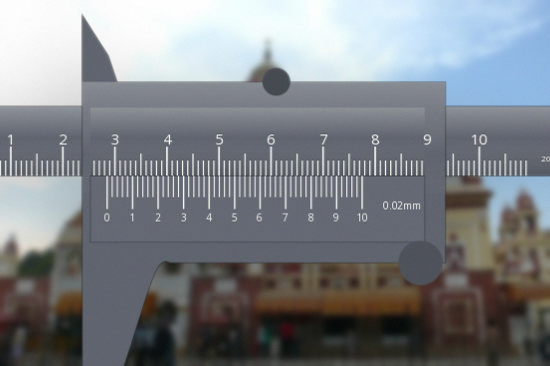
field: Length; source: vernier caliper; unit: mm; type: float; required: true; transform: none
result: 28.5 mm
